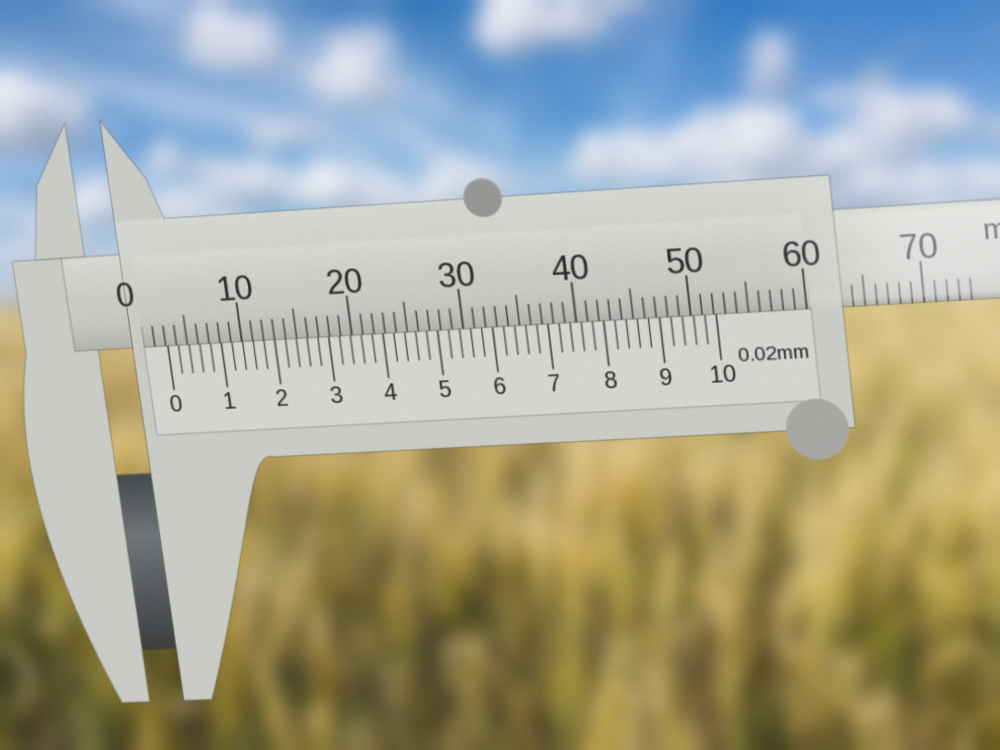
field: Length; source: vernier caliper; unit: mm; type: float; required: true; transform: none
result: 3.2 mm
